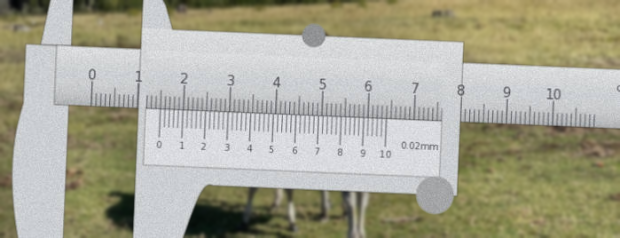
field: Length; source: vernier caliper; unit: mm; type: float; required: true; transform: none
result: 15.0 mm
